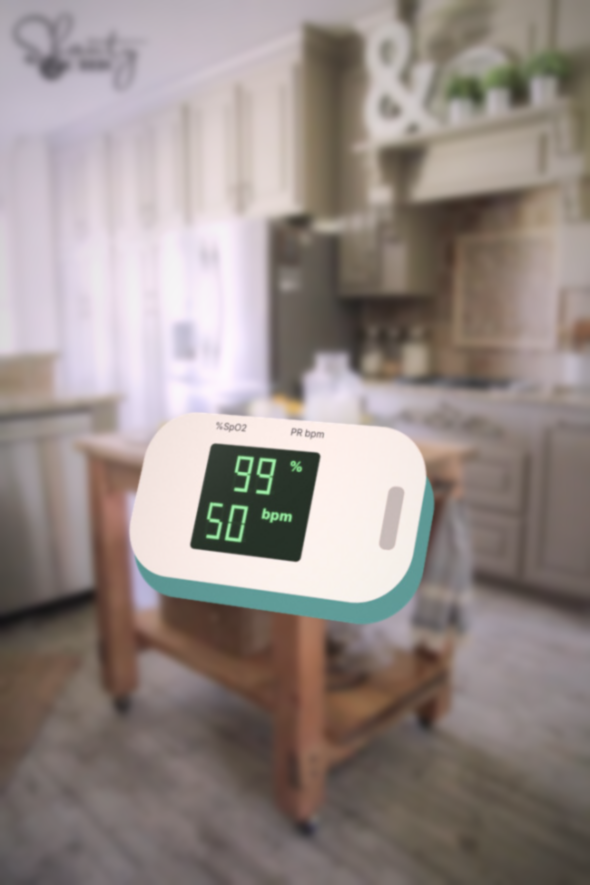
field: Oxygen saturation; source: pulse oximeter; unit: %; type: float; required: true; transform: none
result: 99 %
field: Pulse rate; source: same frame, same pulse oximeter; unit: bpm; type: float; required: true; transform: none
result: 50 bpm
